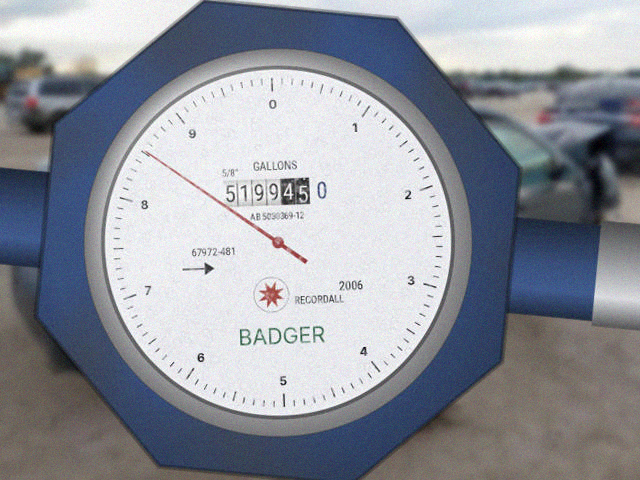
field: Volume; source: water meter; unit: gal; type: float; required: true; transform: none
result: 5199448.5 gal
